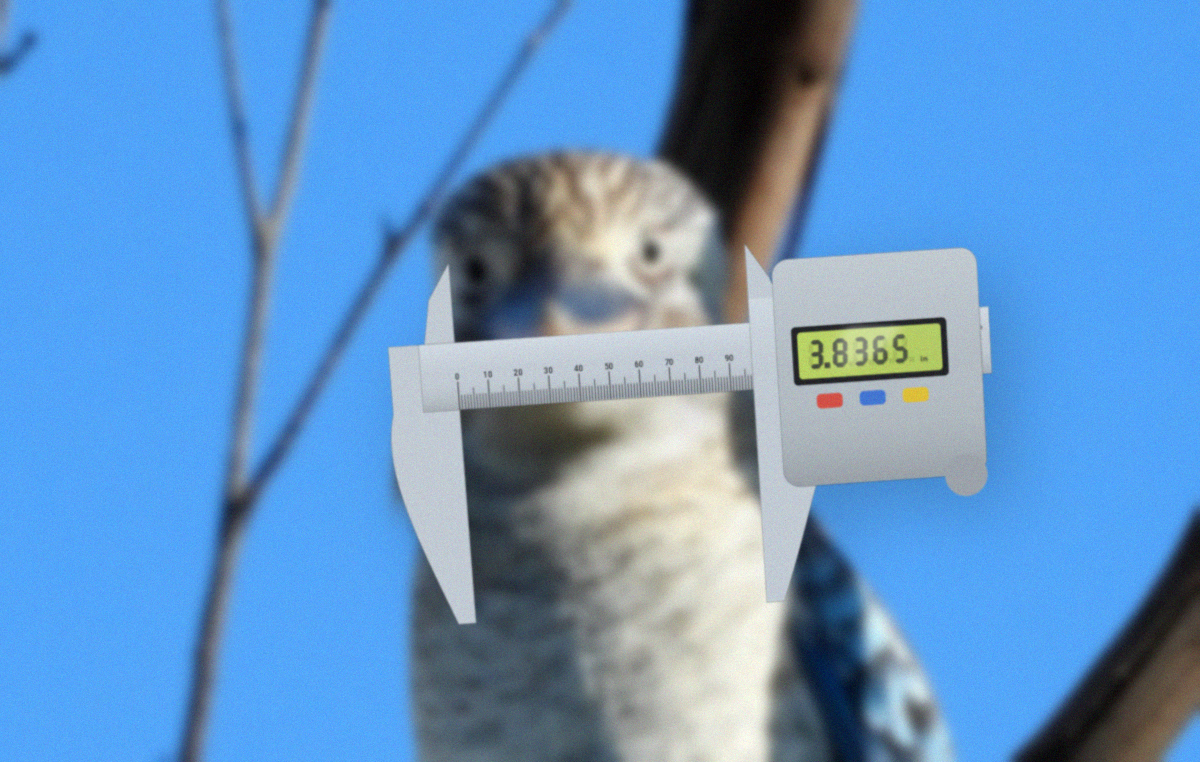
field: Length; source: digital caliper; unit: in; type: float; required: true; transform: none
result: 3.8365 in
